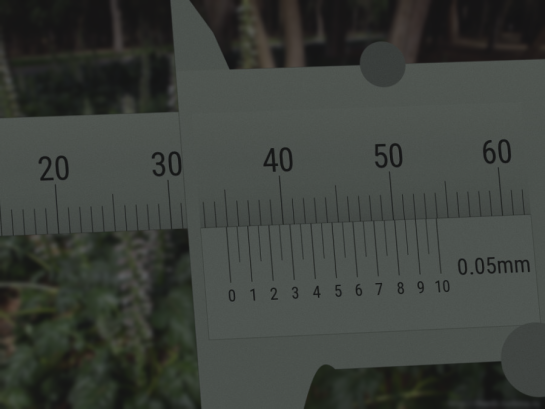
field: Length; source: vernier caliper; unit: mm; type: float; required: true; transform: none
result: 34.9 mm
